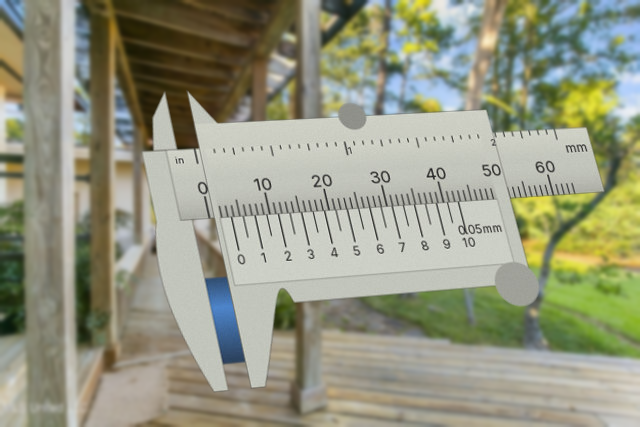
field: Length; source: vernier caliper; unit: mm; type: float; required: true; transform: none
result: 3.6 mm
